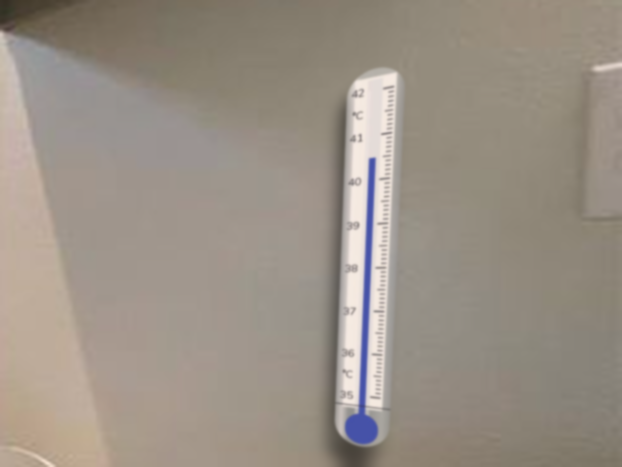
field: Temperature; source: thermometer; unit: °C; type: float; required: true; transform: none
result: 40.5 °C
